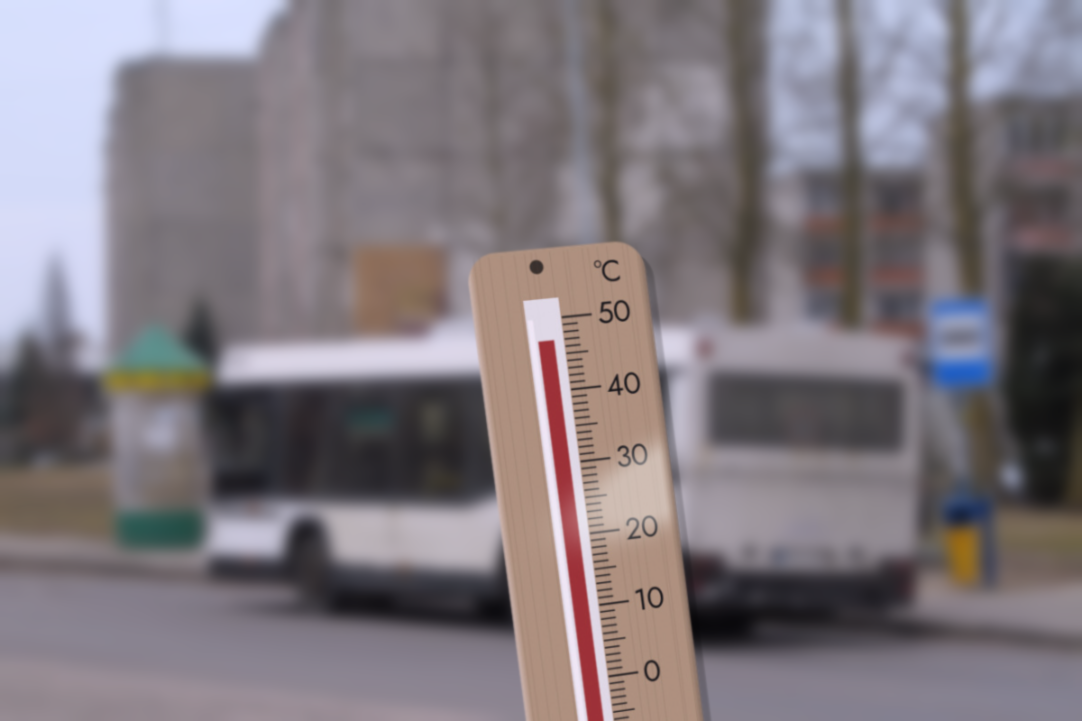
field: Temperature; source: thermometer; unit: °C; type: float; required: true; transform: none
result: 47 °C
